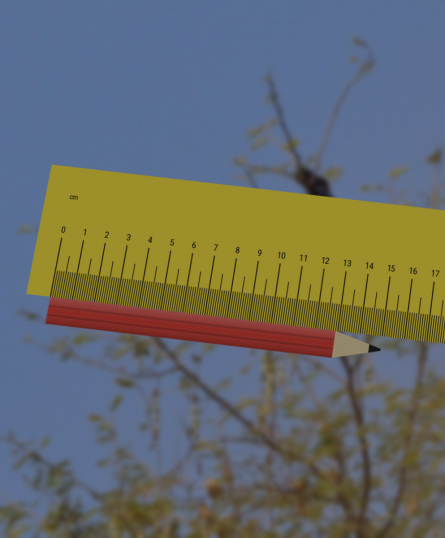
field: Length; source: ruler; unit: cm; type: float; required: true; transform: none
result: 15 cm
